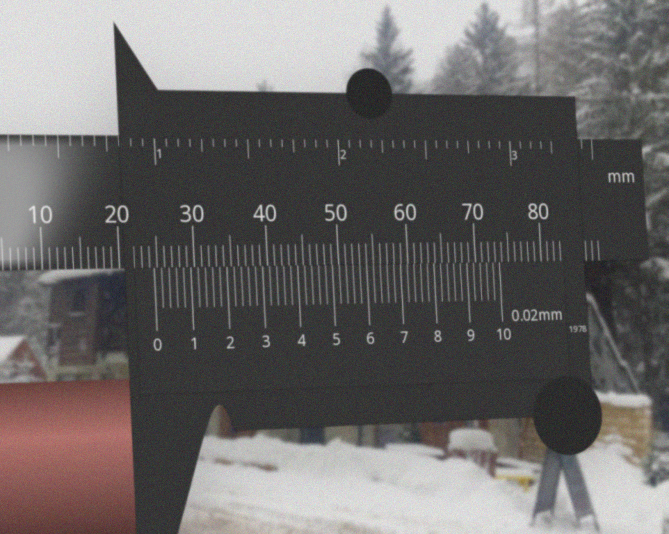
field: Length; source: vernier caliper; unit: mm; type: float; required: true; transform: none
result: 24.6 mm
